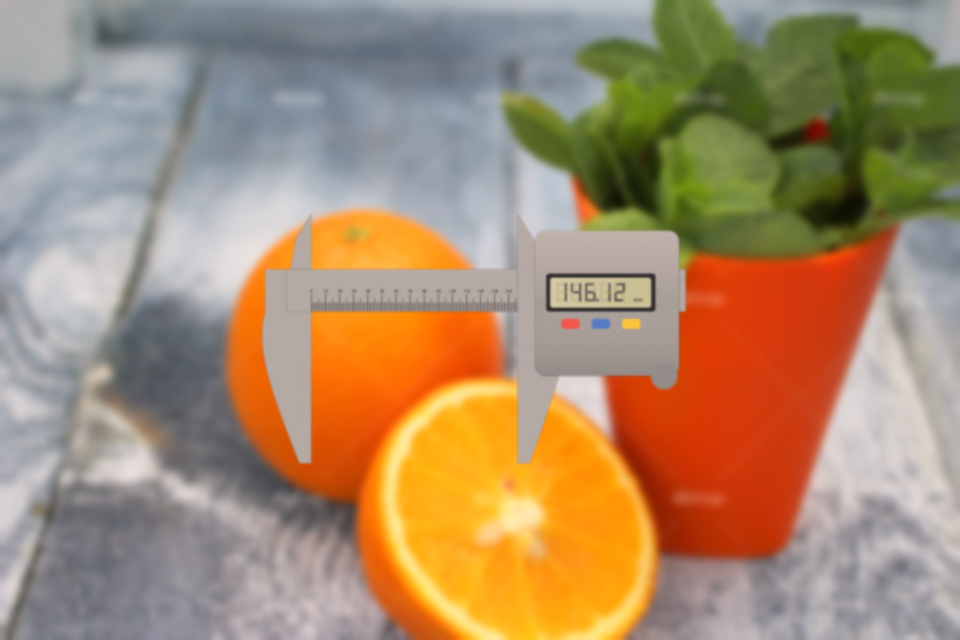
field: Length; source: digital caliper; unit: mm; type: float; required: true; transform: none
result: 146.12 mm
